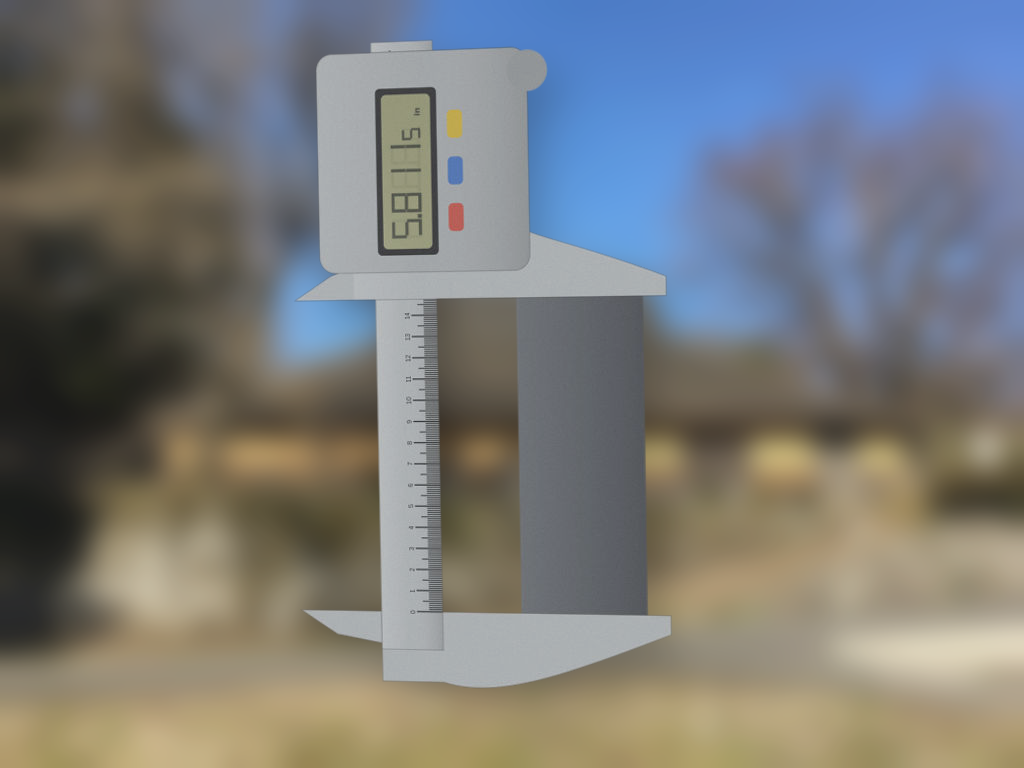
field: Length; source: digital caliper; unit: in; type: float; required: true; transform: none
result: 5.8115 in
